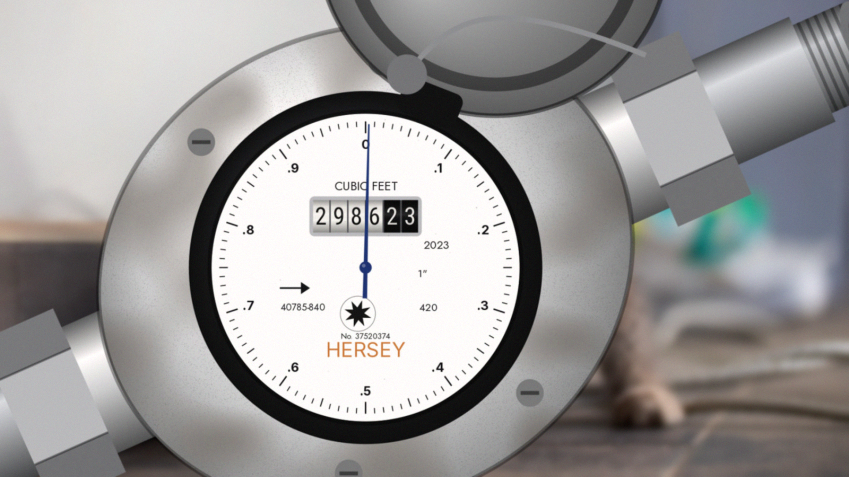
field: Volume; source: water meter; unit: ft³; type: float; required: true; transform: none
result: 298623.00 ft³
